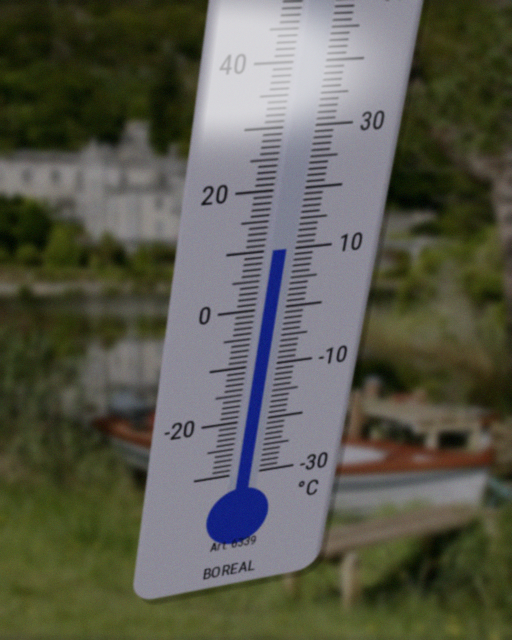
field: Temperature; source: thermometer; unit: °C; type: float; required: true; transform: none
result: 10 °C
